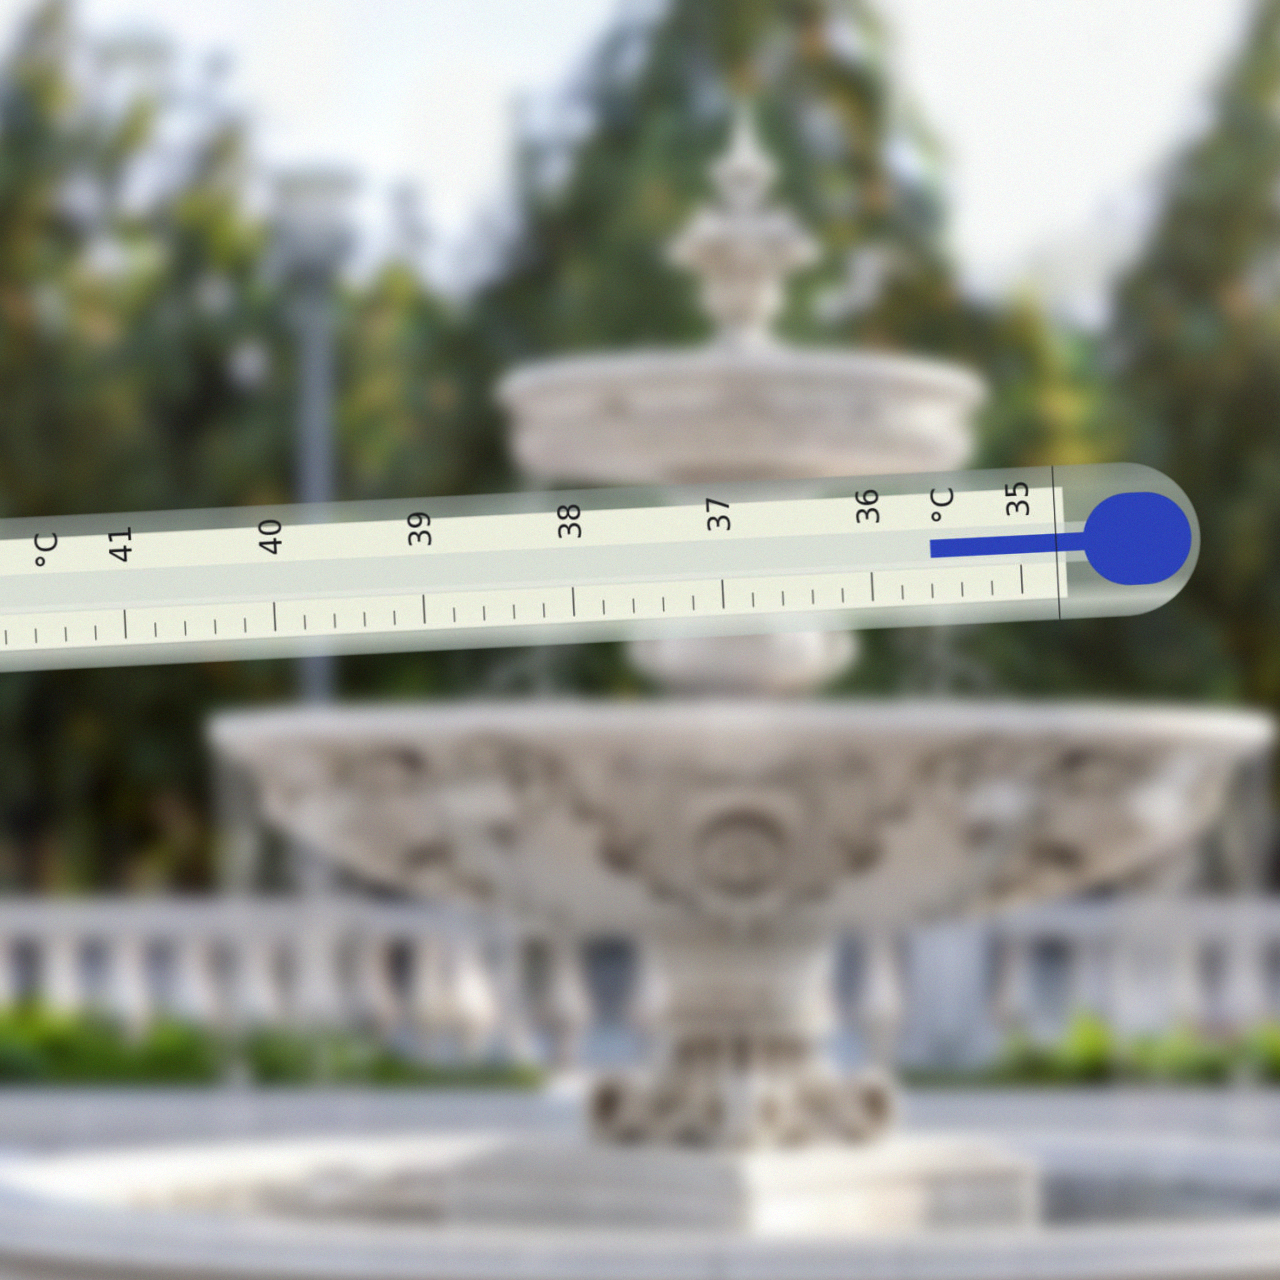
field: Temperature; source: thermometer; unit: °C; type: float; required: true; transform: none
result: 35.6 °C
